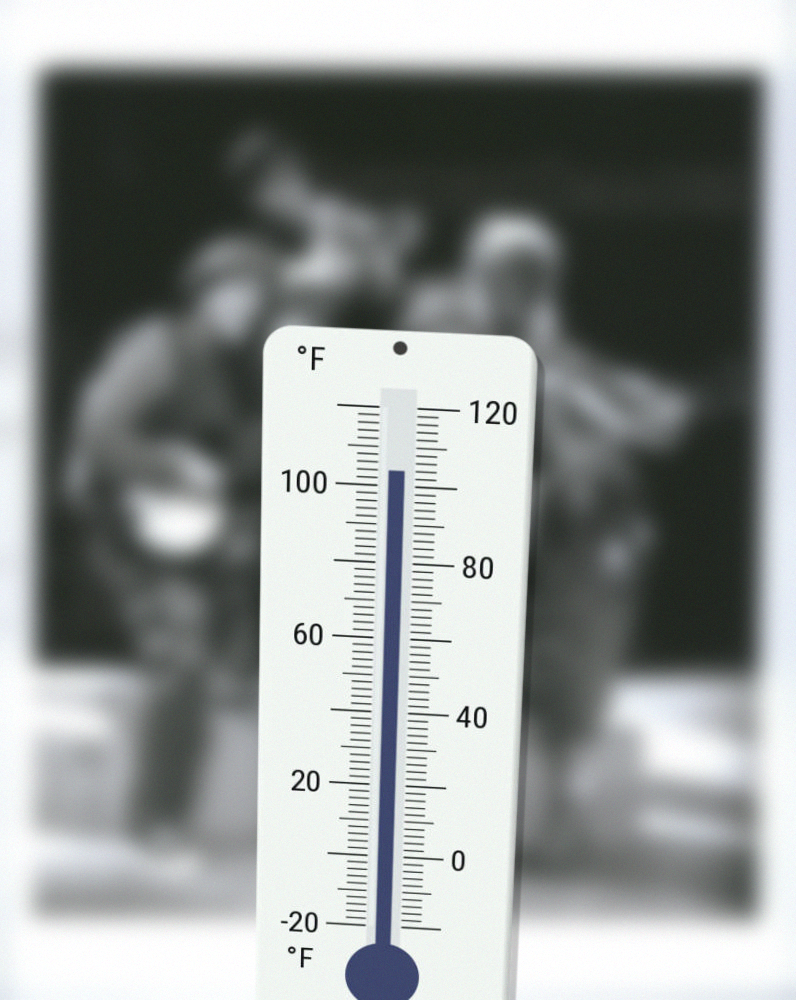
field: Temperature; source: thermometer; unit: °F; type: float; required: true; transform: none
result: 104 °F
